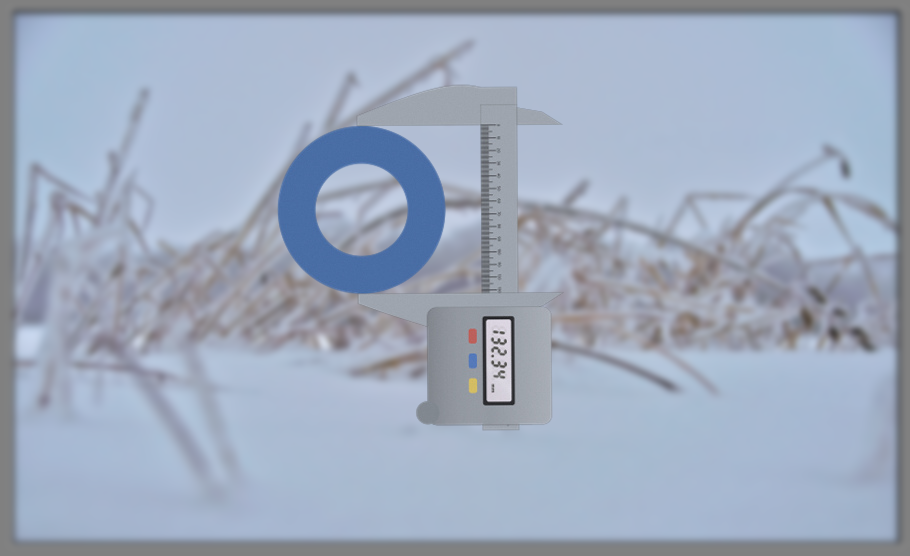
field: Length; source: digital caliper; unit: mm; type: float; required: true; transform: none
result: 132.34 mm
